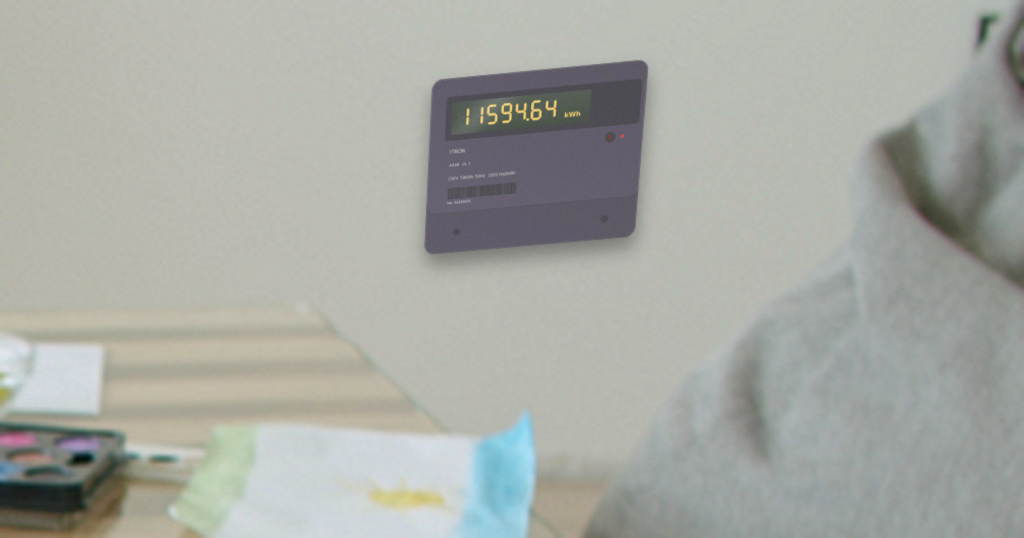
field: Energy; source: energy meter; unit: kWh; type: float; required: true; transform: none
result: 11594.64 kWh
